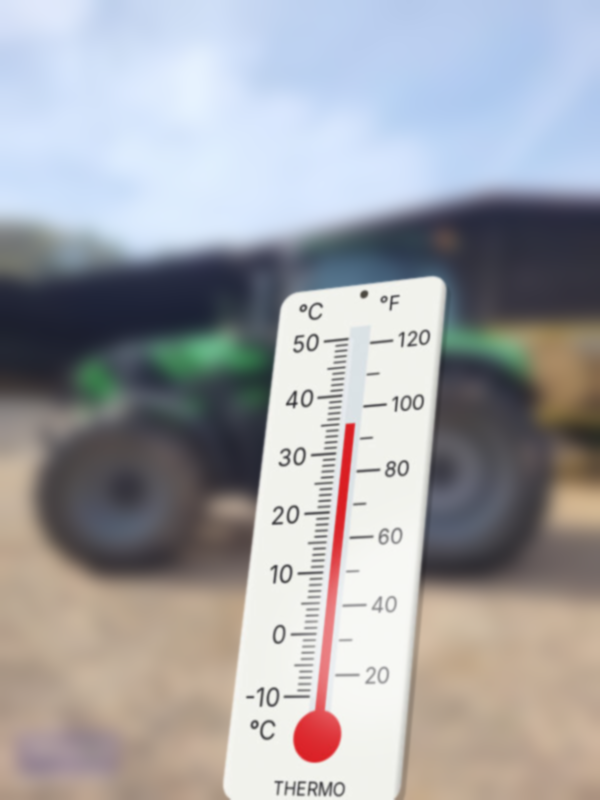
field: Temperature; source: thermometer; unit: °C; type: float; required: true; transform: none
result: 35 °C
